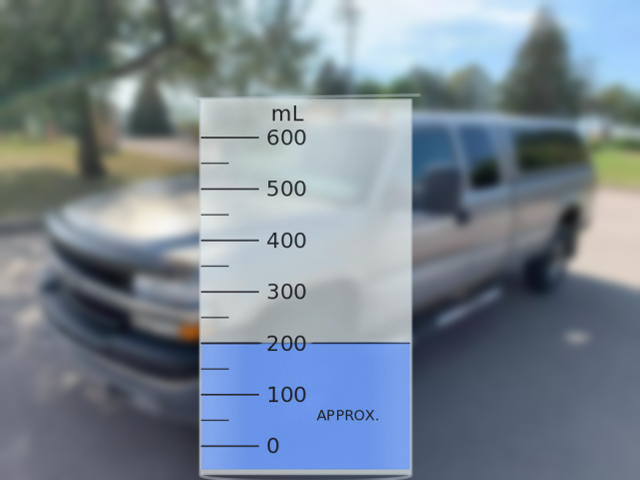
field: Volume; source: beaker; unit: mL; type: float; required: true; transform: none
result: 200 mL
